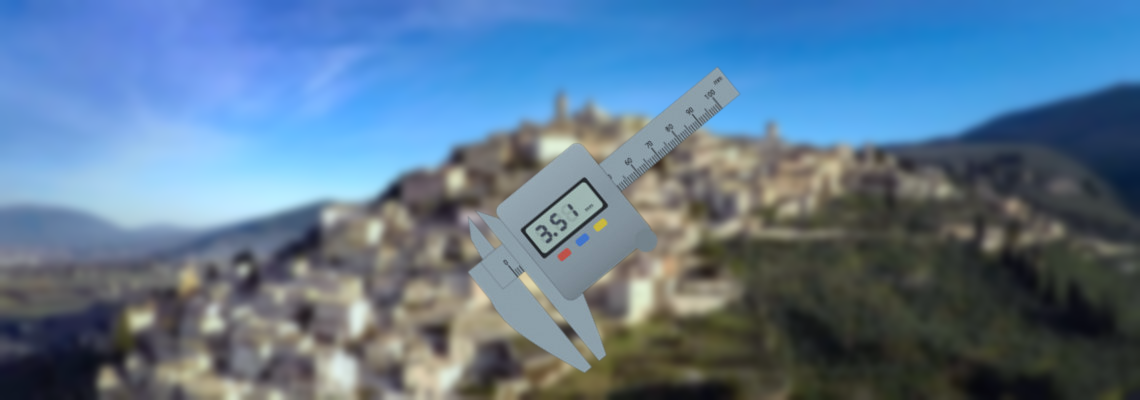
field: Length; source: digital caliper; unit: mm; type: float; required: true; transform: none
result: 3.51 mm
